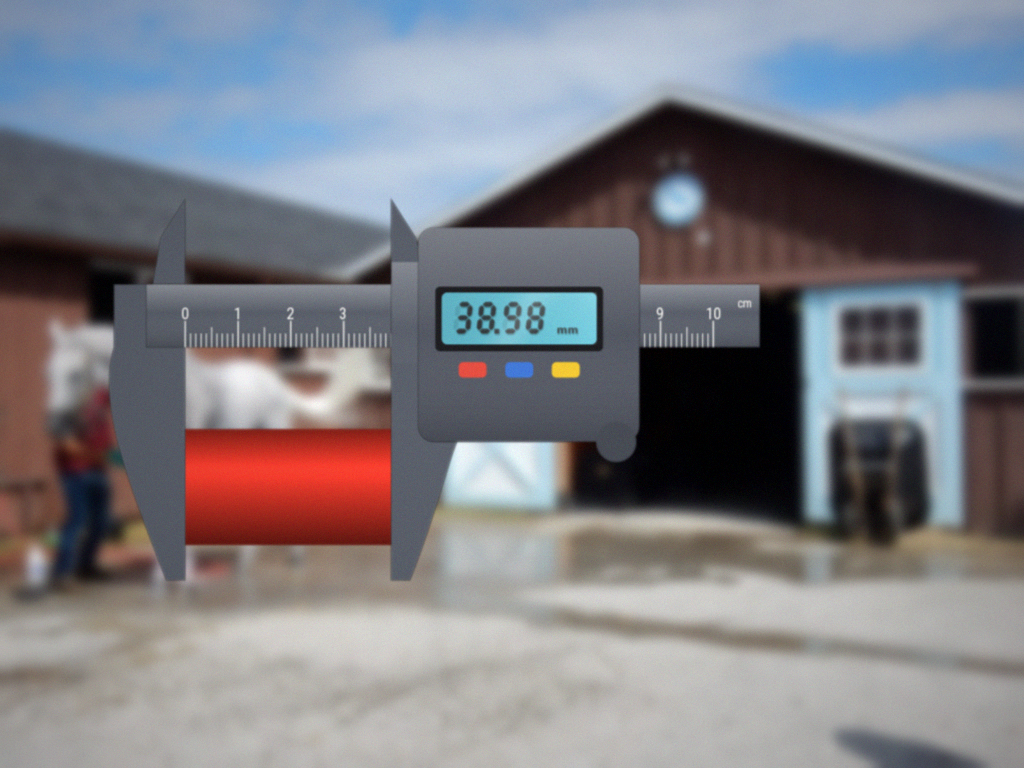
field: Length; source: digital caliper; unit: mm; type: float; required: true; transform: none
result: 38.98 mm
